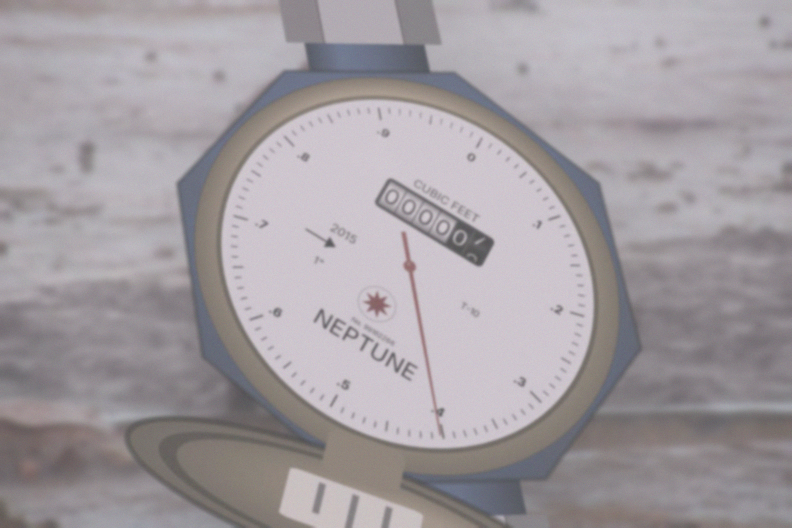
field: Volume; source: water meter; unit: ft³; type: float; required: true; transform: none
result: 7.40 ft³
